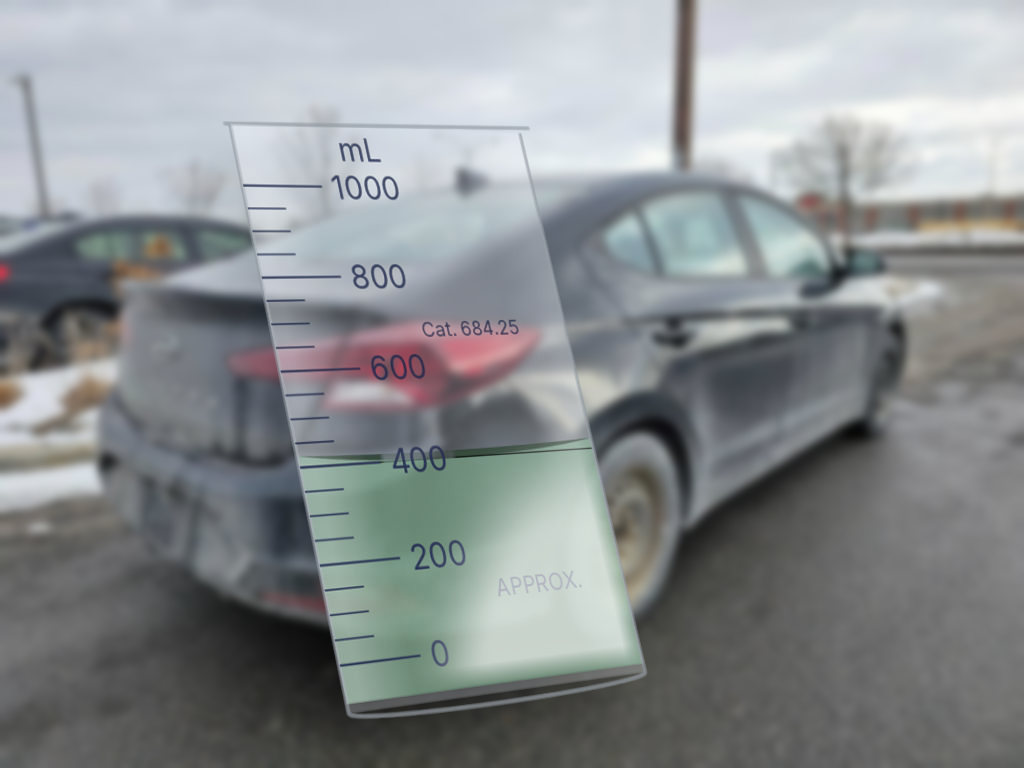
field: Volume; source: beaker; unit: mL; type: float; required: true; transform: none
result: 400 mL
